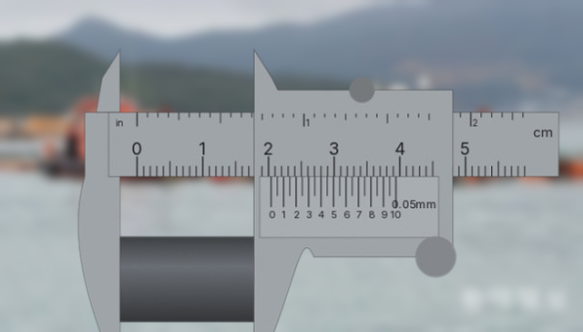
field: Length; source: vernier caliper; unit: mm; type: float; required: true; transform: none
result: 20.4 mm
